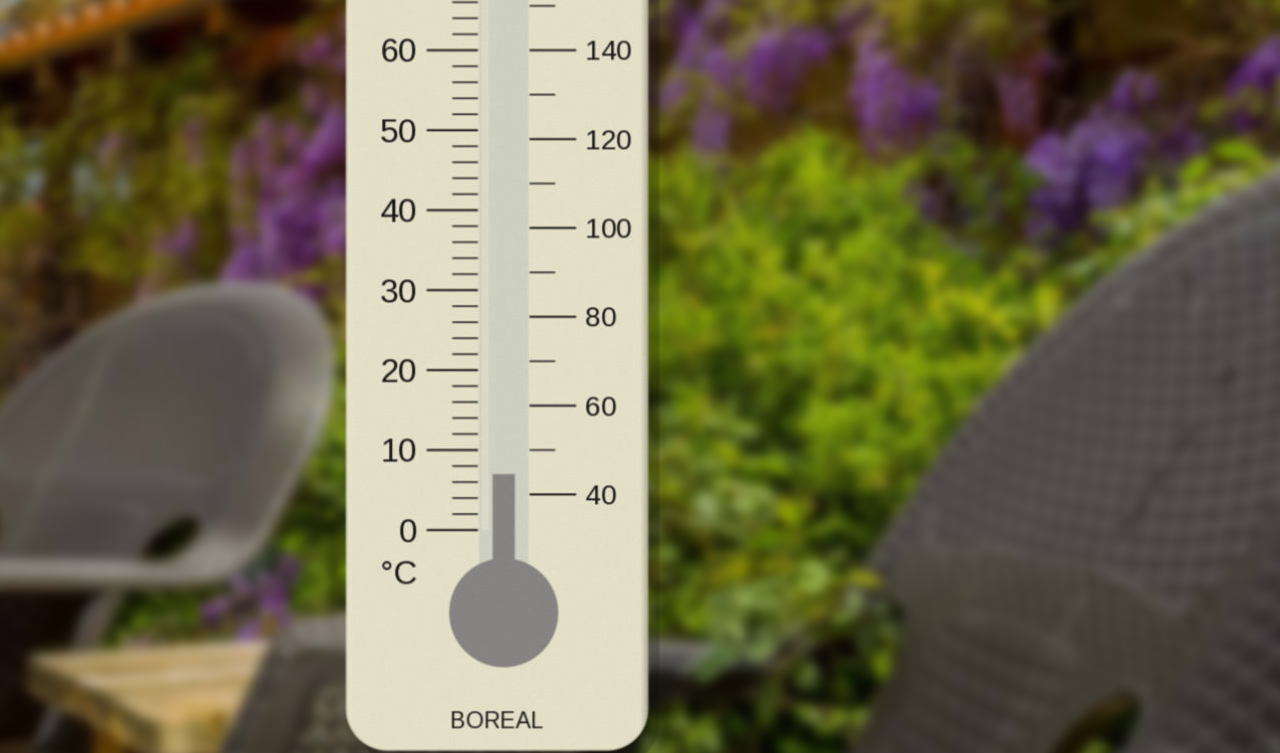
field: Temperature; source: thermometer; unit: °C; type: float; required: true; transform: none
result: 7 °C
